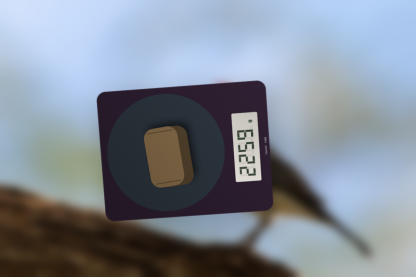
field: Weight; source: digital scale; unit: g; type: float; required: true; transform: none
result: 2259 g
